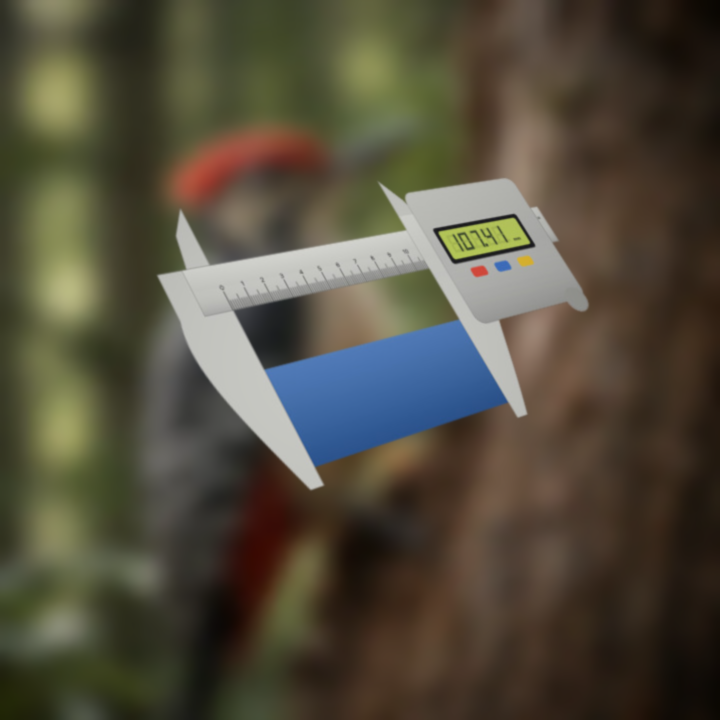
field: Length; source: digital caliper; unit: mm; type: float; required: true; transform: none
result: 107.41 mm
